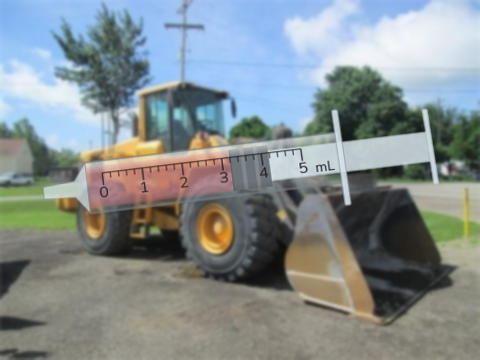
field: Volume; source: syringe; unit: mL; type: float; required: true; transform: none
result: 3.2 mL
